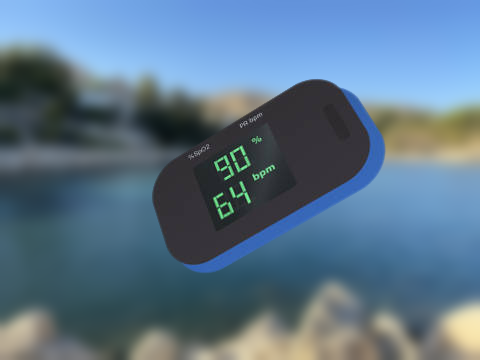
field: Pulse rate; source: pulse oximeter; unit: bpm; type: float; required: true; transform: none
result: 64 bpm
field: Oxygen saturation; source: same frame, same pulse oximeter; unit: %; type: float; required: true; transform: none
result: 90 %
